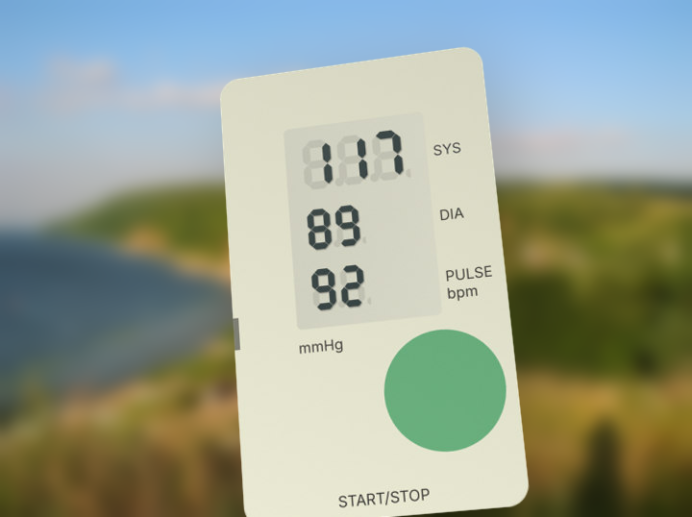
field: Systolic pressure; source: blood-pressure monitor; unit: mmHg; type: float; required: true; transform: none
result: 117 mmHg
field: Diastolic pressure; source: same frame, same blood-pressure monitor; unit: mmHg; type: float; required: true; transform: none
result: 89 mmHg
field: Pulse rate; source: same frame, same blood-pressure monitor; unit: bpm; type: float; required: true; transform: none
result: 92 bpm
